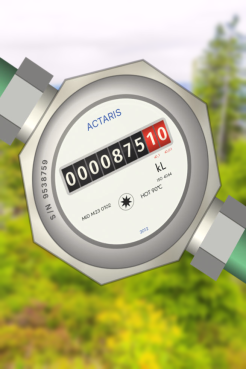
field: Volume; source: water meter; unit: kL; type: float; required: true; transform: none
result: 875.10 kL
